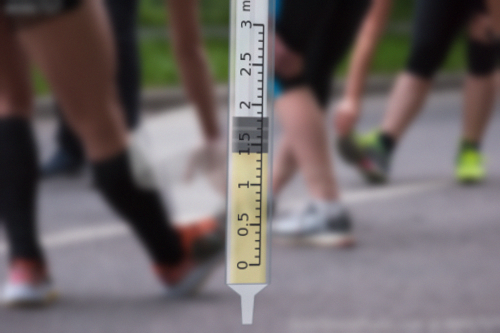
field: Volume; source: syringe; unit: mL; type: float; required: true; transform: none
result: 1.4 mL
